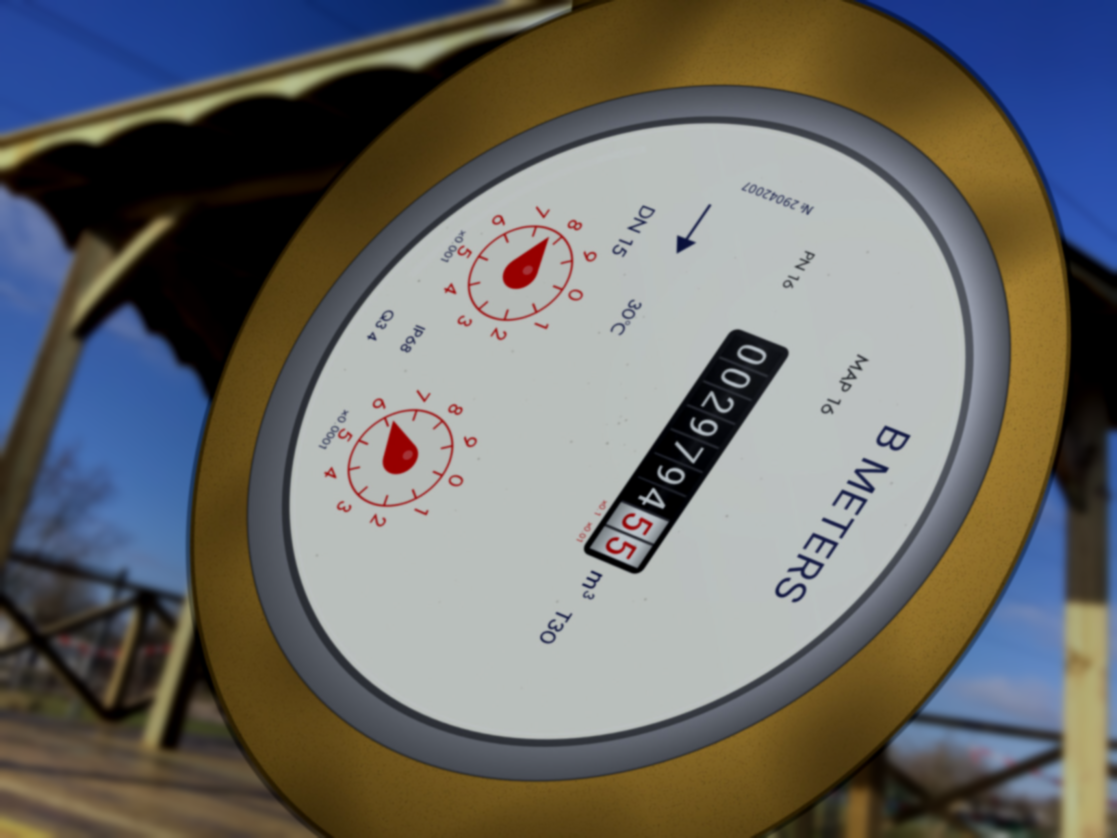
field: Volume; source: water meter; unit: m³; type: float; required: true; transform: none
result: 29794.5576 m³
